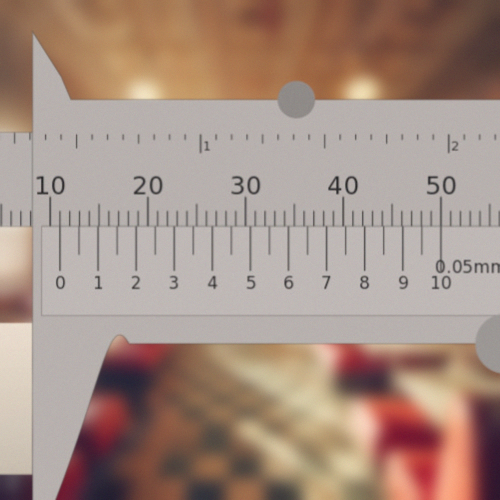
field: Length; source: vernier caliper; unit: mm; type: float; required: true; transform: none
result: 11.0 mm
